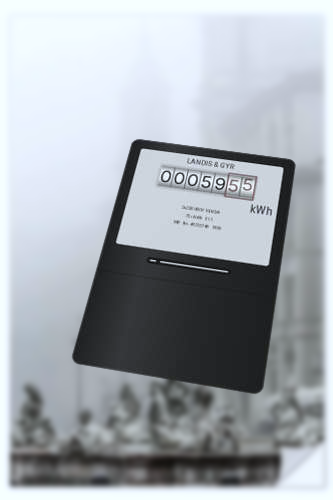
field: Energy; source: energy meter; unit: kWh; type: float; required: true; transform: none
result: 59.55 kWh
